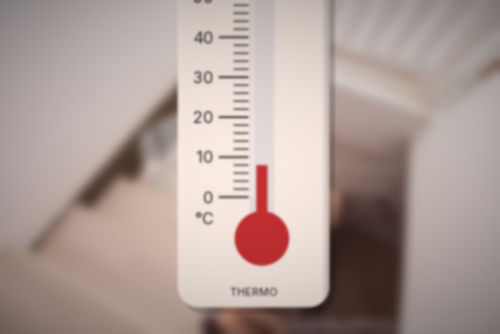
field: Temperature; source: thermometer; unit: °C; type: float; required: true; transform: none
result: 8 °C
